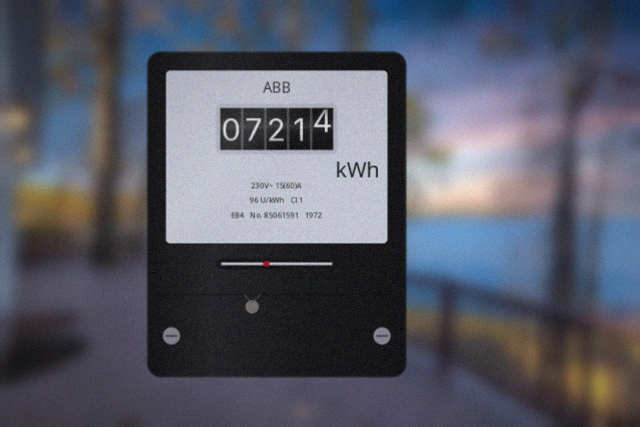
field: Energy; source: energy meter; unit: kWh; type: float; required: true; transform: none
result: 7214 kWh
